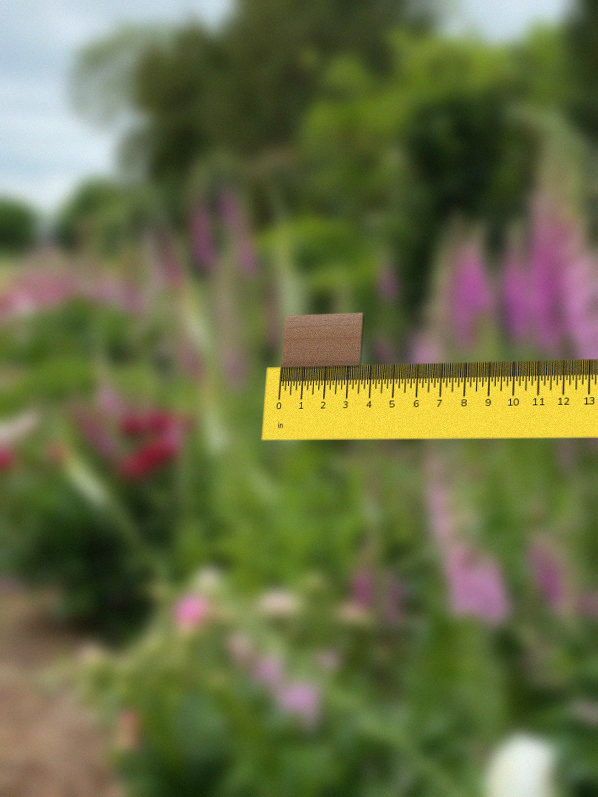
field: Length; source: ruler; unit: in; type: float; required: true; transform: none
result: 3.5 in
